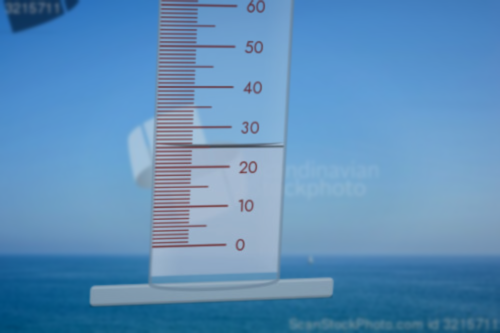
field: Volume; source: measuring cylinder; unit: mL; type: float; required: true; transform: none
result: 25 mL
